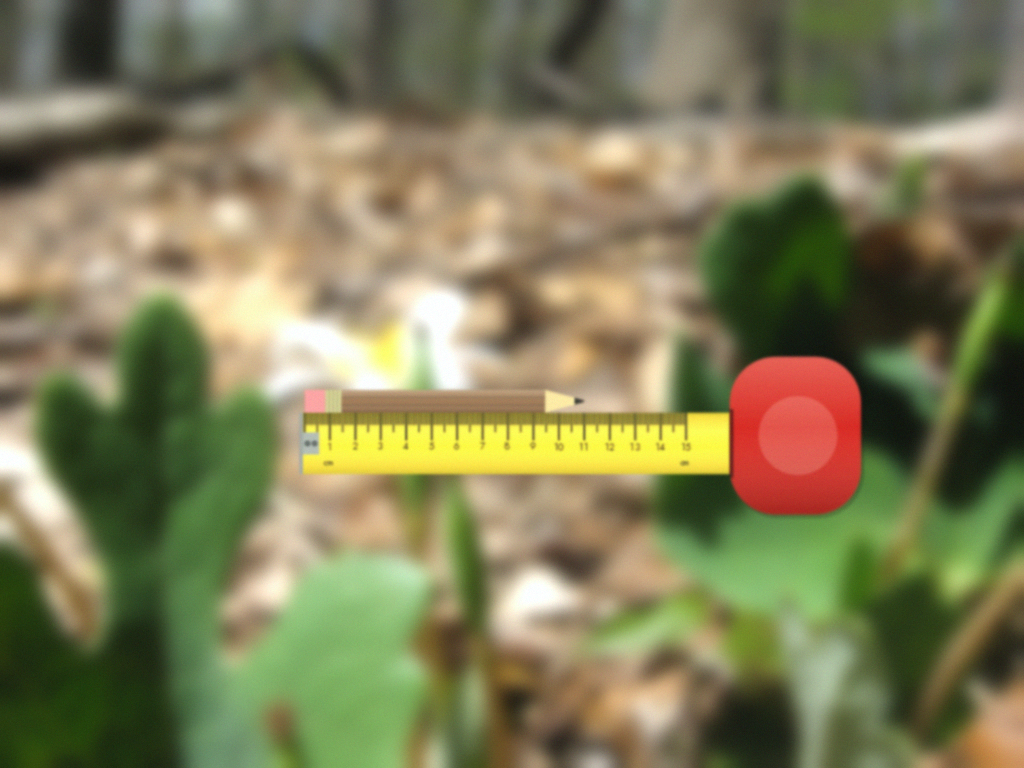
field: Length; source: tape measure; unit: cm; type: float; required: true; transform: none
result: 11 cm
